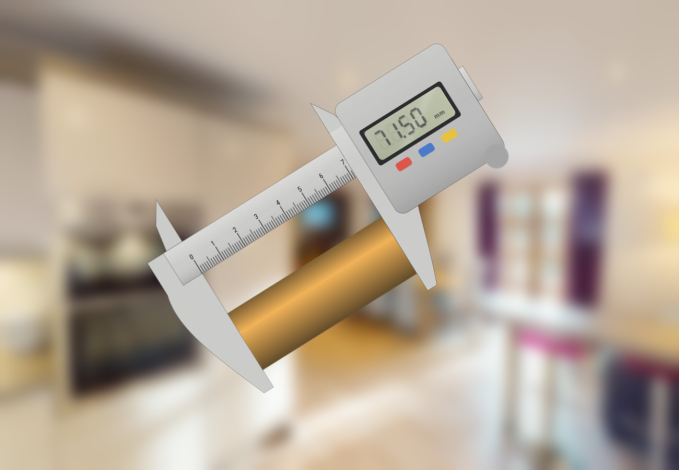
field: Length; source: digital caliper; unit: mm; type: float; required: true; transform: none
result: 71.50 mm
